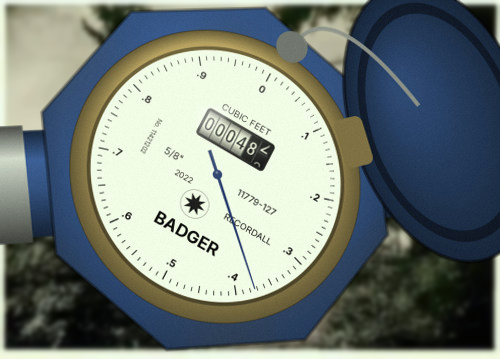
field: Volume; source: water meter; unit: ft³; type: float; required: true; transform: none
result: 482.37 ft³
